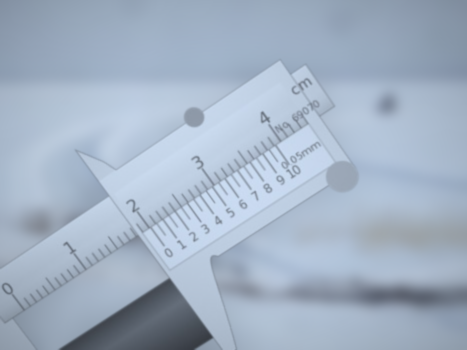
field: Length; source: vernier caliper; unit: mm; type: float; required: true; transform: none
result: 20.2 mm
